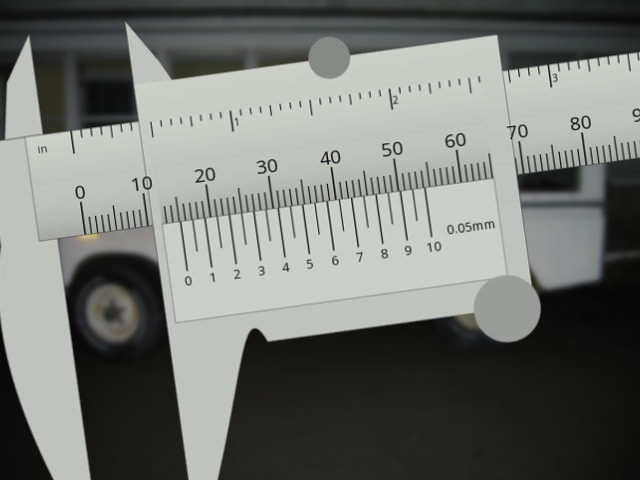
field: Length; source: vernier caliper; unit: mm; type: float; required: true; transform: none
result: 15.2 mm
